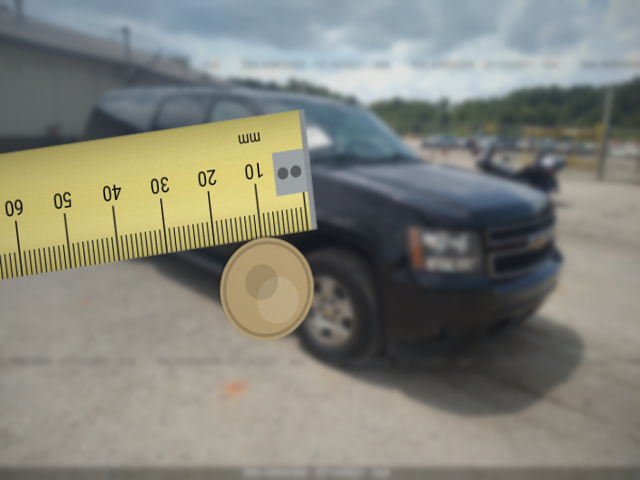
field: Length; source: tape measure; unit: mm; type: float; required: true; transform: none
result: 20 mm
